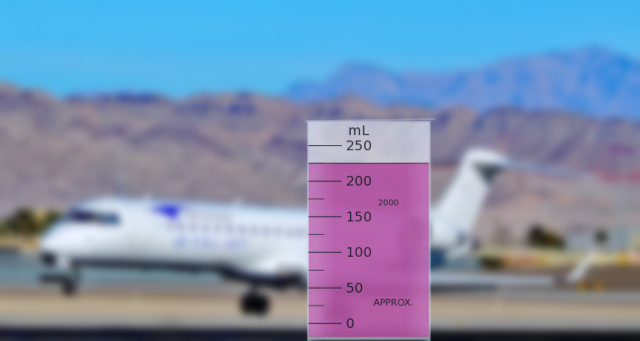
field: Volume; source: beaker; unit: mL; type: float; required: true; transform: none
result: 225 mL
